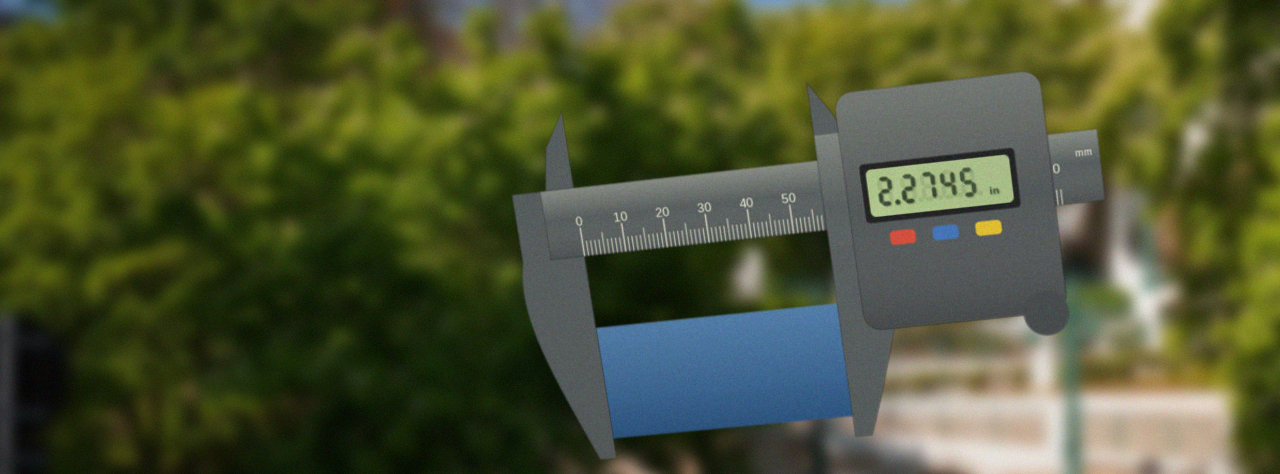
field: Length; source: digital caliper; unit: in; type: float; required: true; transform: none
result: 2.2745 in
